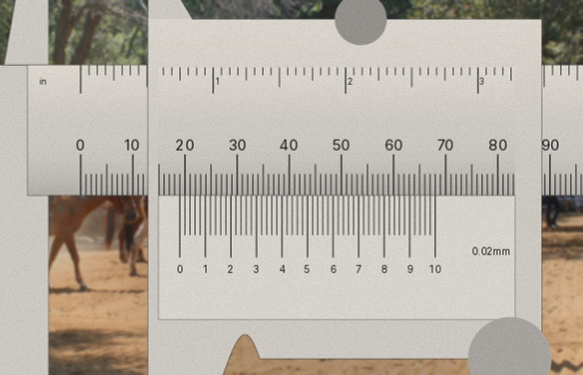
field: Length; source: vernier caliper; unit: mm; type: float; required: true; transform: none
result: 19.0 mm
